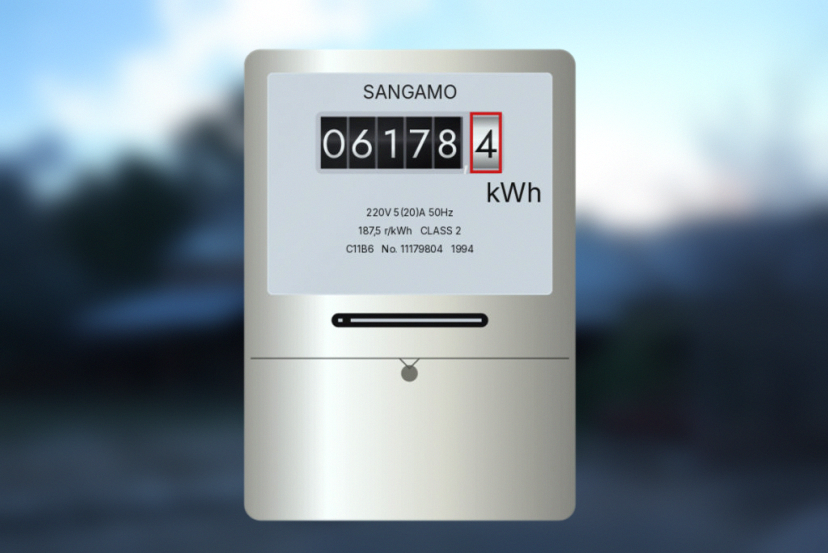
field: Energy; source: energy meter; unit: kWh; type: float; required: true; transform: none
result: 6178.4 kWh
